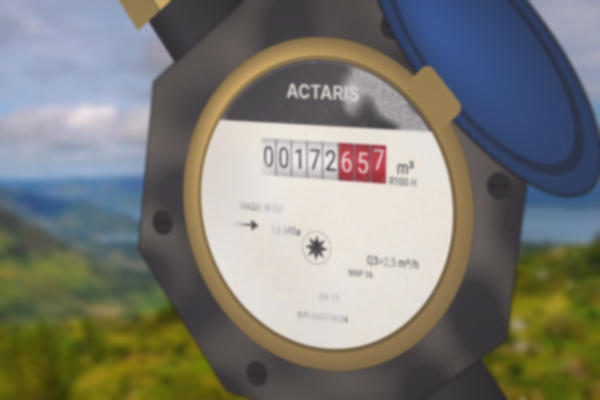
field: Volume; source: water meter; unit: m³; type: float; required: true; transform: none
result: 172.657 m³
